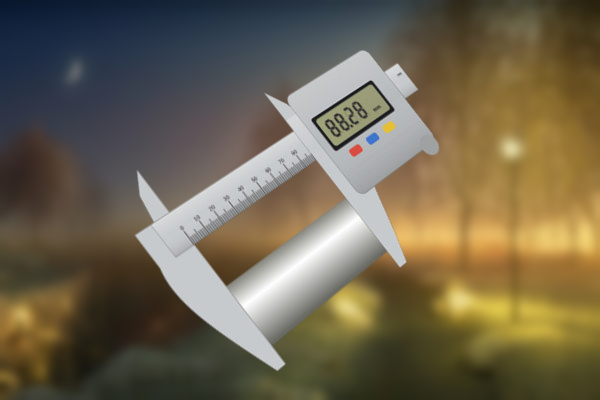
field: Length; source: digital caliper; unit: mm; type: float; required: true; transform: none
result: 88.28 mm
